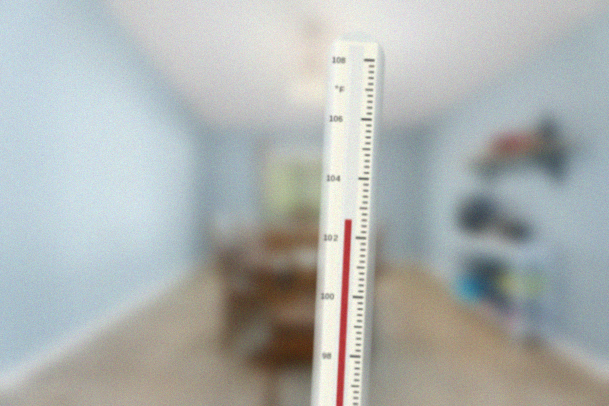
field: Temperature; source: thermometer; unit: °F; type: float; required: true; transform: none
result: 102.6 °F
